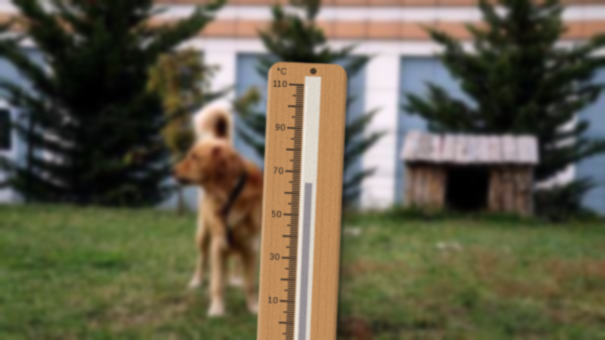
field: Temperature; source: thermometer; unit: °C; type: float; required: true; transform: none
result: 65 °C
